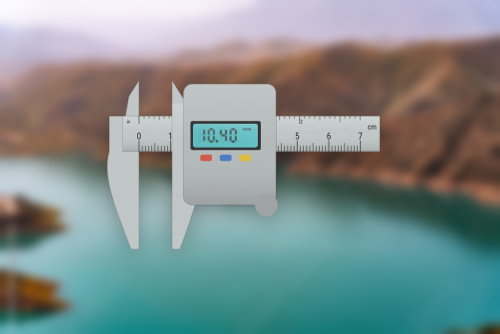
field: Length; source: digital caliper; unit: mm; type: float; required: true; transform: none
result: 10.40 mm
